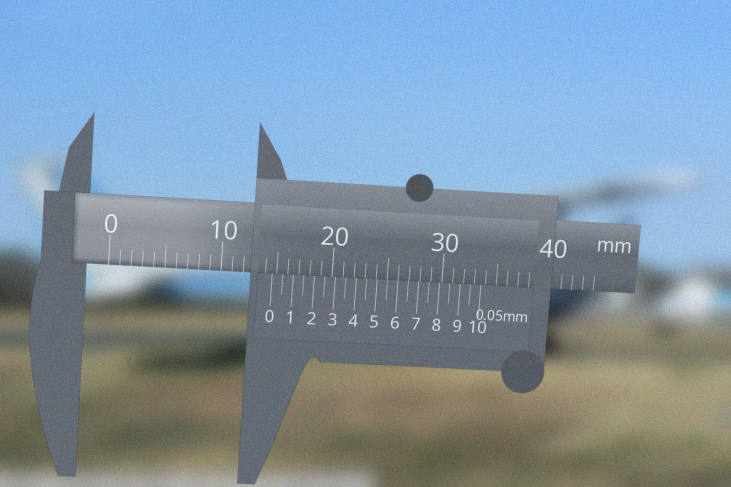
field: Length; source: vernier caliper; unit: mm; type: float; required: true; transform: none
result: 14.6 mm
